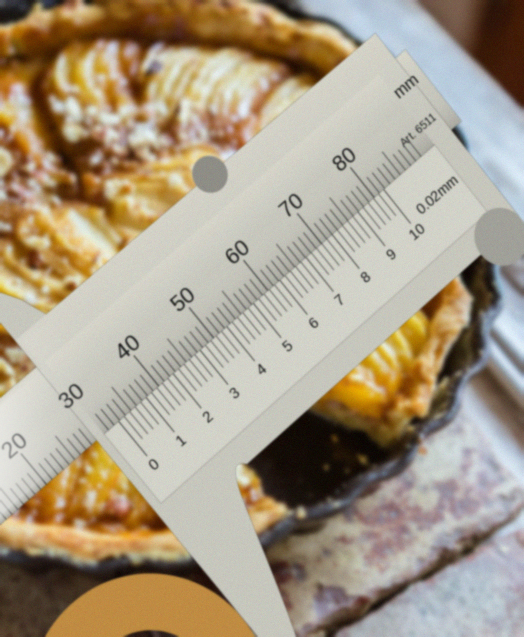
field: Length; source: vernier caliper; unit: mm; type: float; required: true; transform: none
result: 32.8 mm
